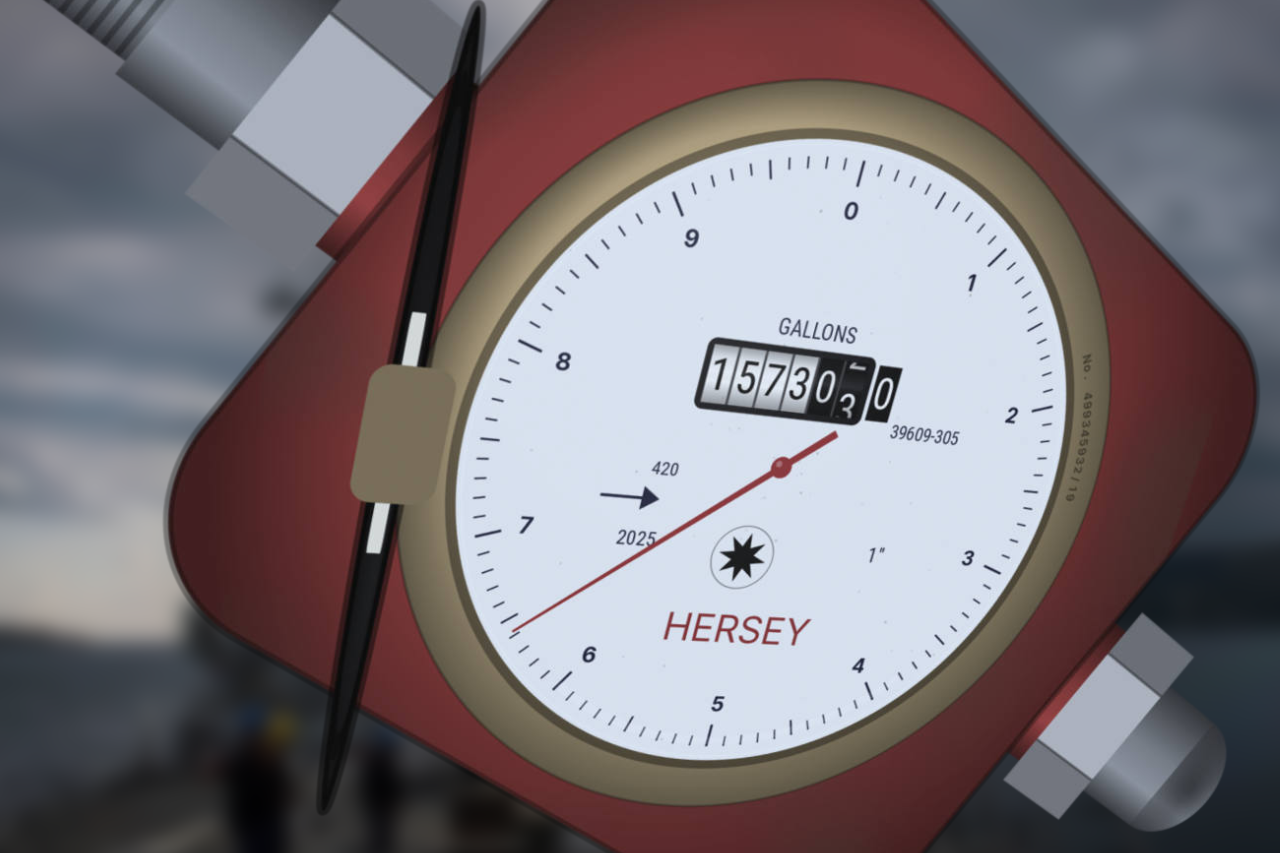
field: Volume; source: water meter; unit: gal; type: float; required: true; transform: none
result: 1573026.4 gal
